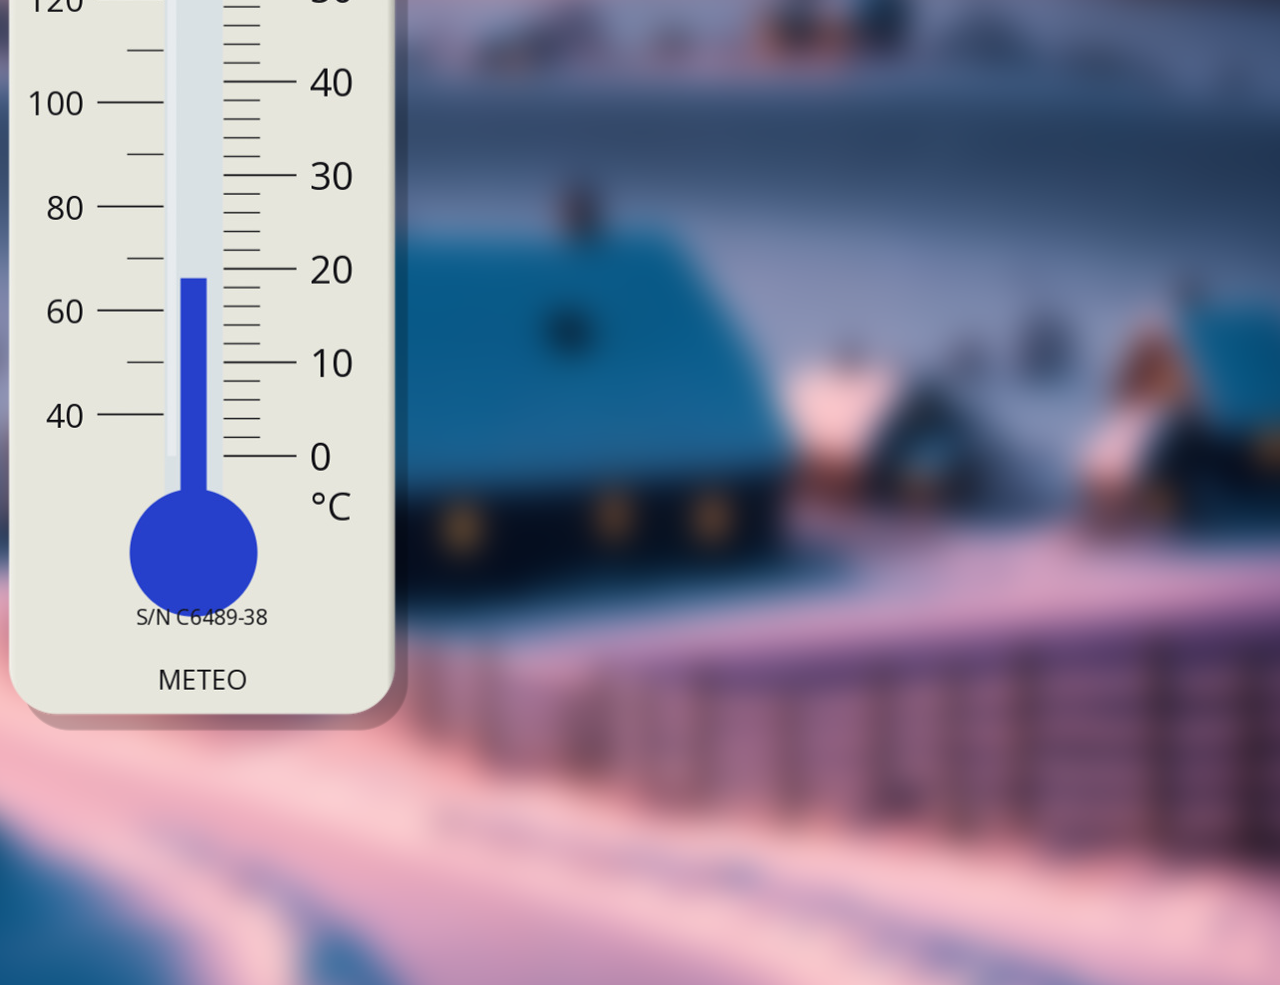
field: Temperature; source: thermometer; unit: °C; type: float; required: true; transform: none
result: 19 °C
